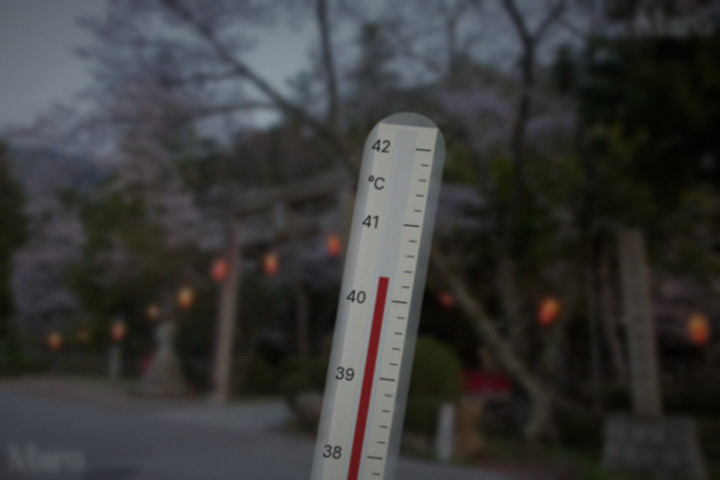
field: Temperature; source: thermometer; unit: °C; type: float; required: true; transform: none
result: 40.3 °C
